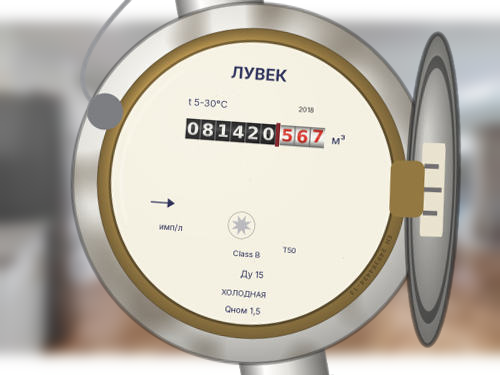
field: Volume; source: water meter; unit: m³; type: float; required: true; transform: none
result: 81420.567 m³
